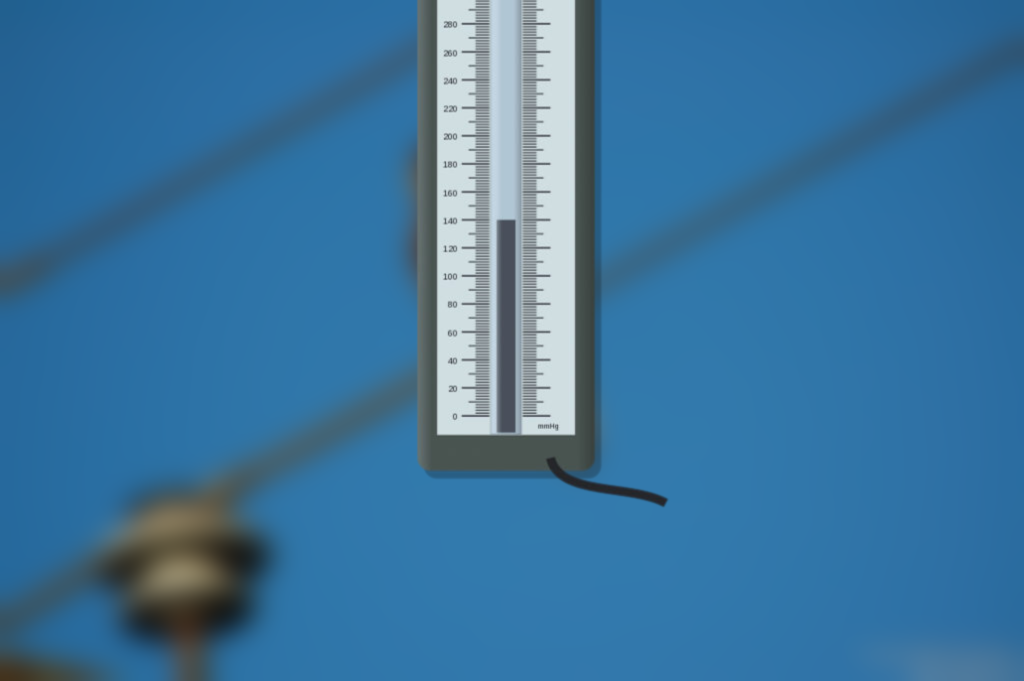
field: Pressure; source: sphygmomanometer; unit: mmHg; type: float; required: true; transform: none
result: 140 mmHg
